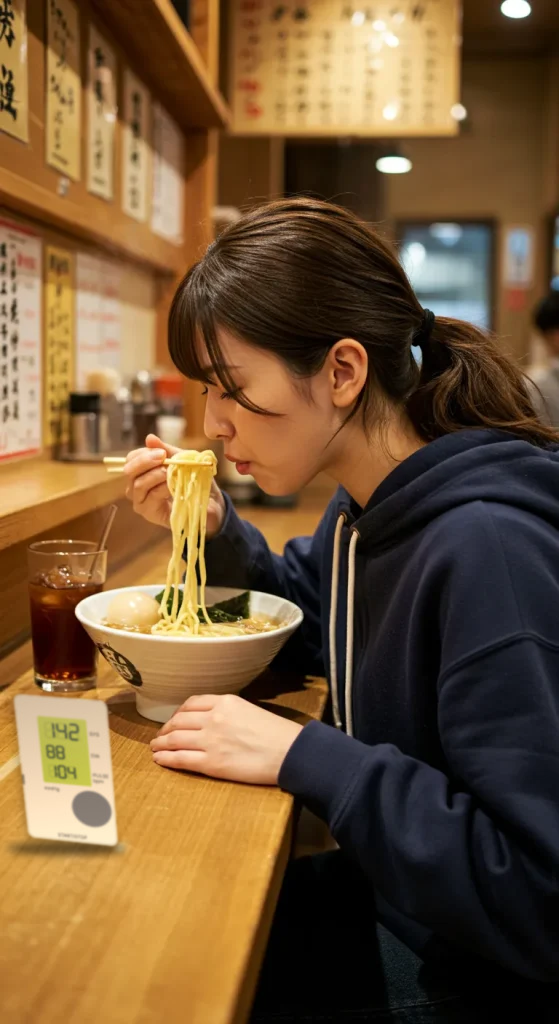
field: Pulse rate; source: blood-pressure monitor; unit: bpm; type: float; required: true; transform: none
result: 104 bpm
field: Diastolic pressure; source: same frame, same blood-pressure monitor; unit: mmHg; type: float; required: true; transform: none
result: 88 mmHg
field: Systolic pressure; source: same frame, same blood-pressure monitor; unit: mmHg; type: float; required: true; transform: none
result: 142 mmHg
